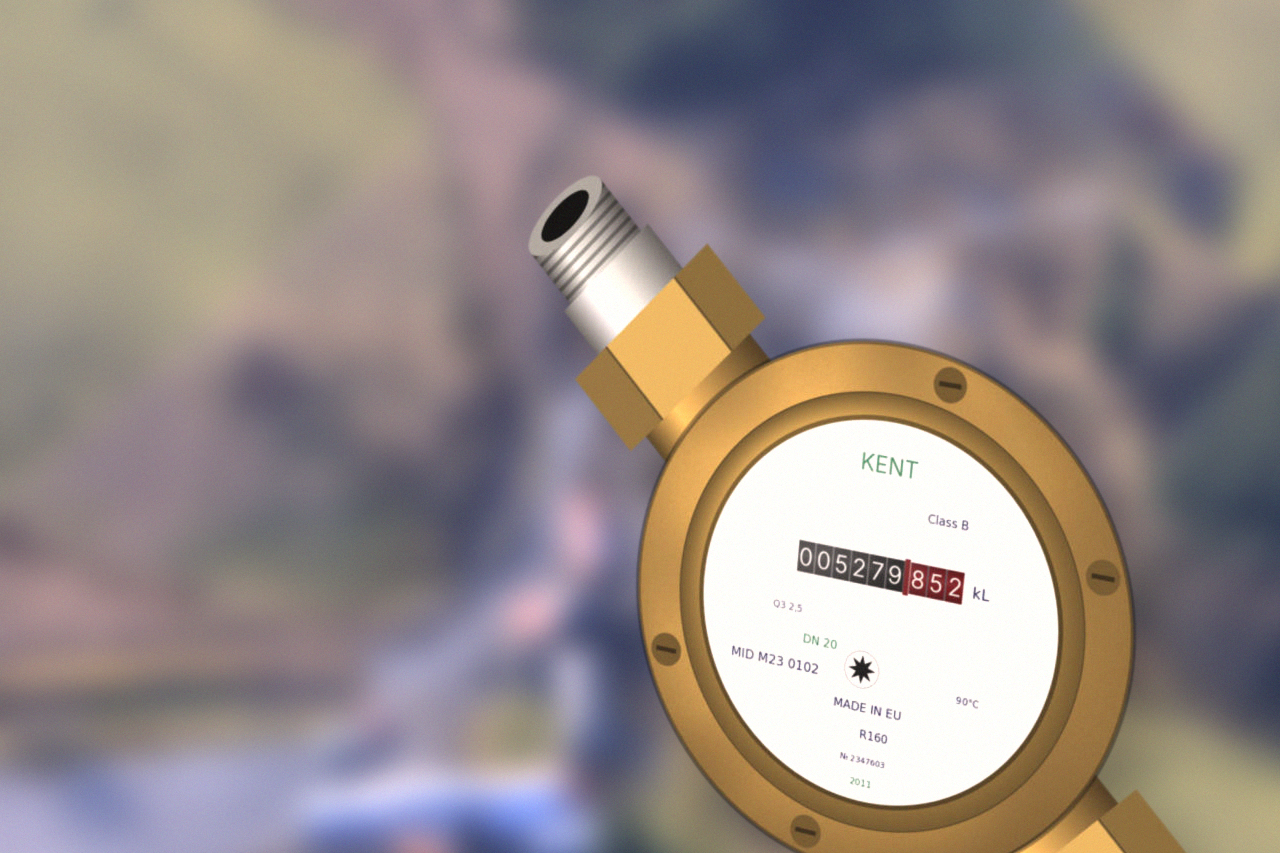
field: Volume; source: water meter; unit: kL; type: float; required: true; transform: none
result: 5279.852 kL
